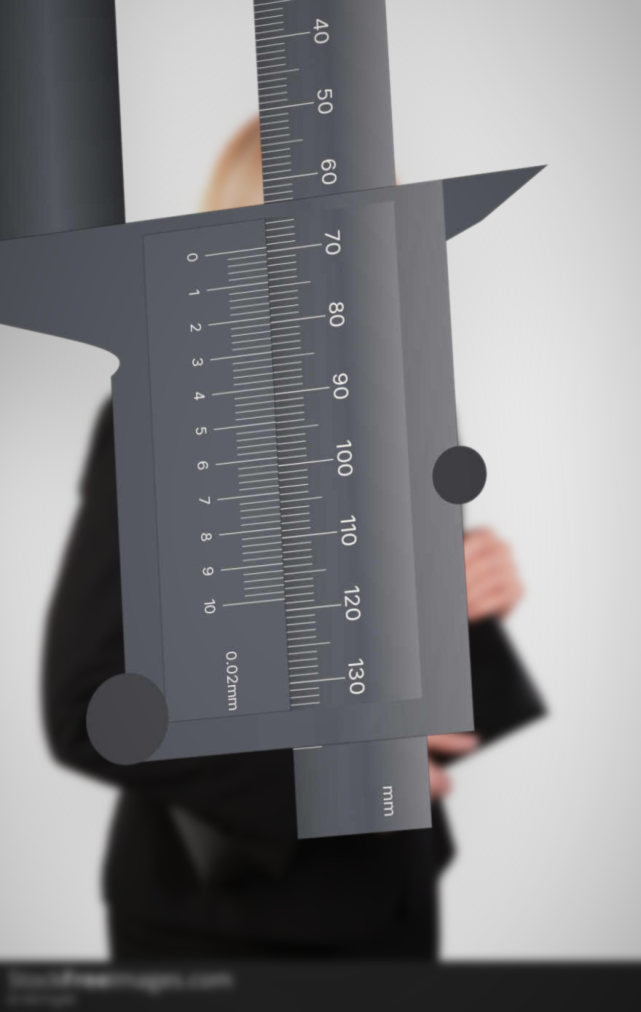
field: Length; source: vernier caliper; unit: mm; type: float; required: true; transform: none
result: 69.4 mm
